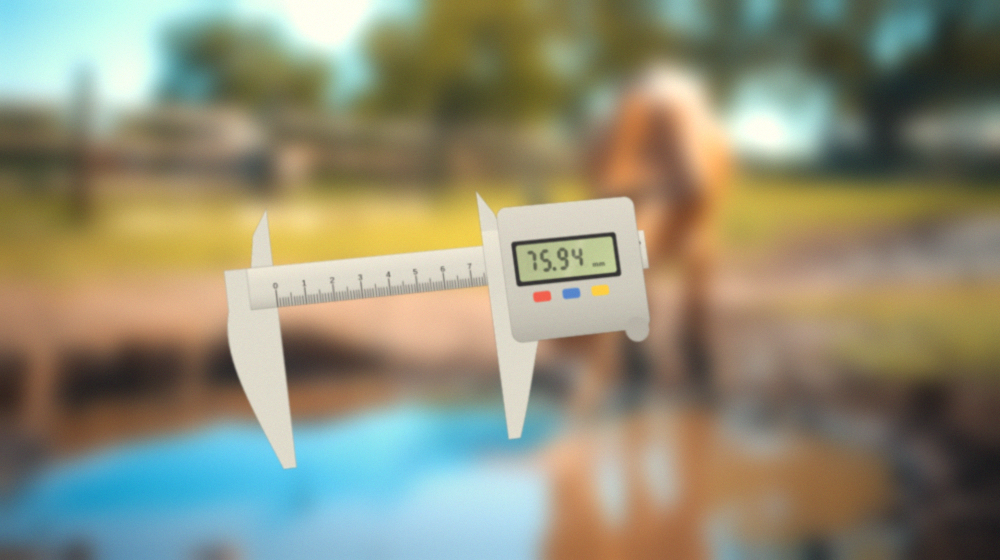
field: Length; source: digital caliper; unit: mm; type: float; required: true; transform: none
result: 75.94 mm
